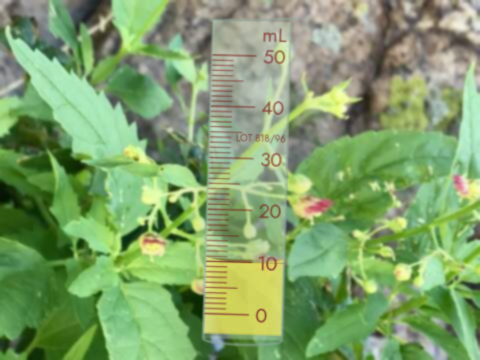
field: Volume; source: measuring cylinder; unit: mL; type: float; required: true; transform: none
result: 10 mL
